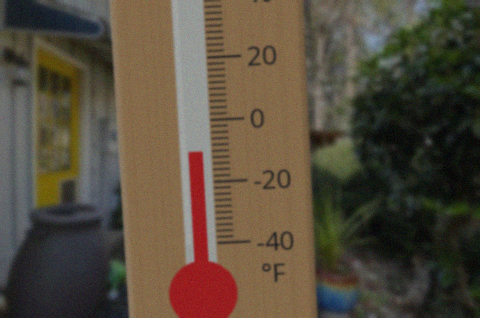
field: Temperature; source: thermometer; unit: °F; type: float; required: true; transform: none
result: -10 °F
